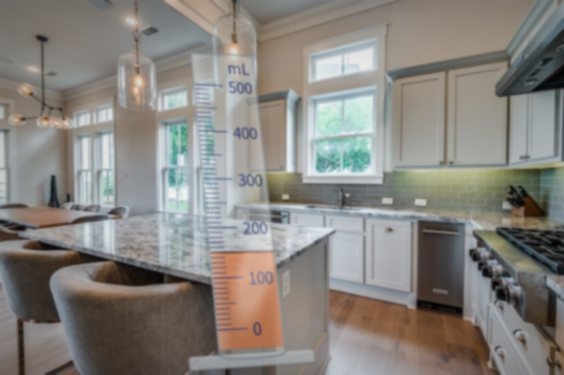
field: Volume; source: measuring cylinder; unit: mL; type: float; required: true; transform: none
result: 150 mL
